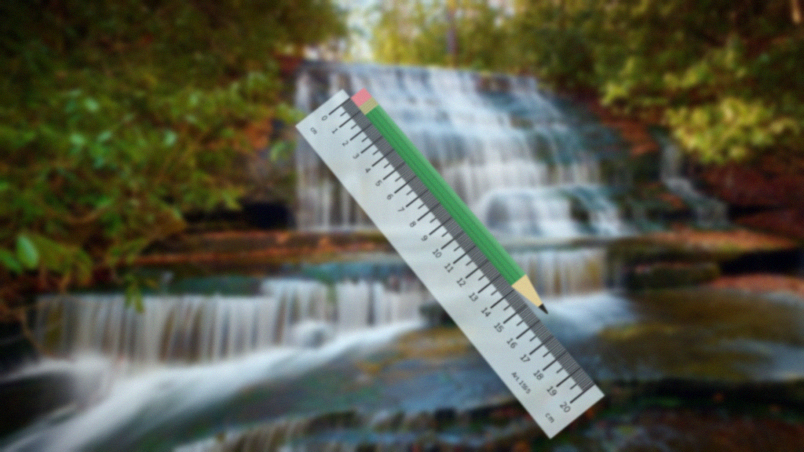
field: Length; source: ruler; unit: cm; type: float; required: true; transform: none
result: 16 cm
